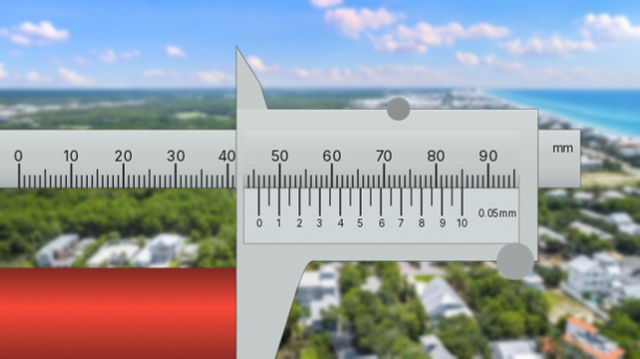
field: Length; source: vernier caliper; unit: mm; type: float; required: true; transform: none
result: 46.0 mm
